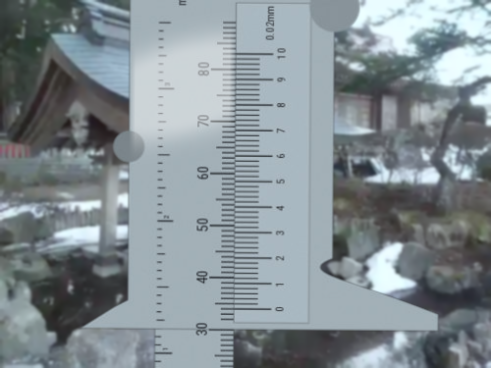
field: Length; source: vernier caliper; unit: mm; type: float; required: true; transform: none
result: 34.0 mm
